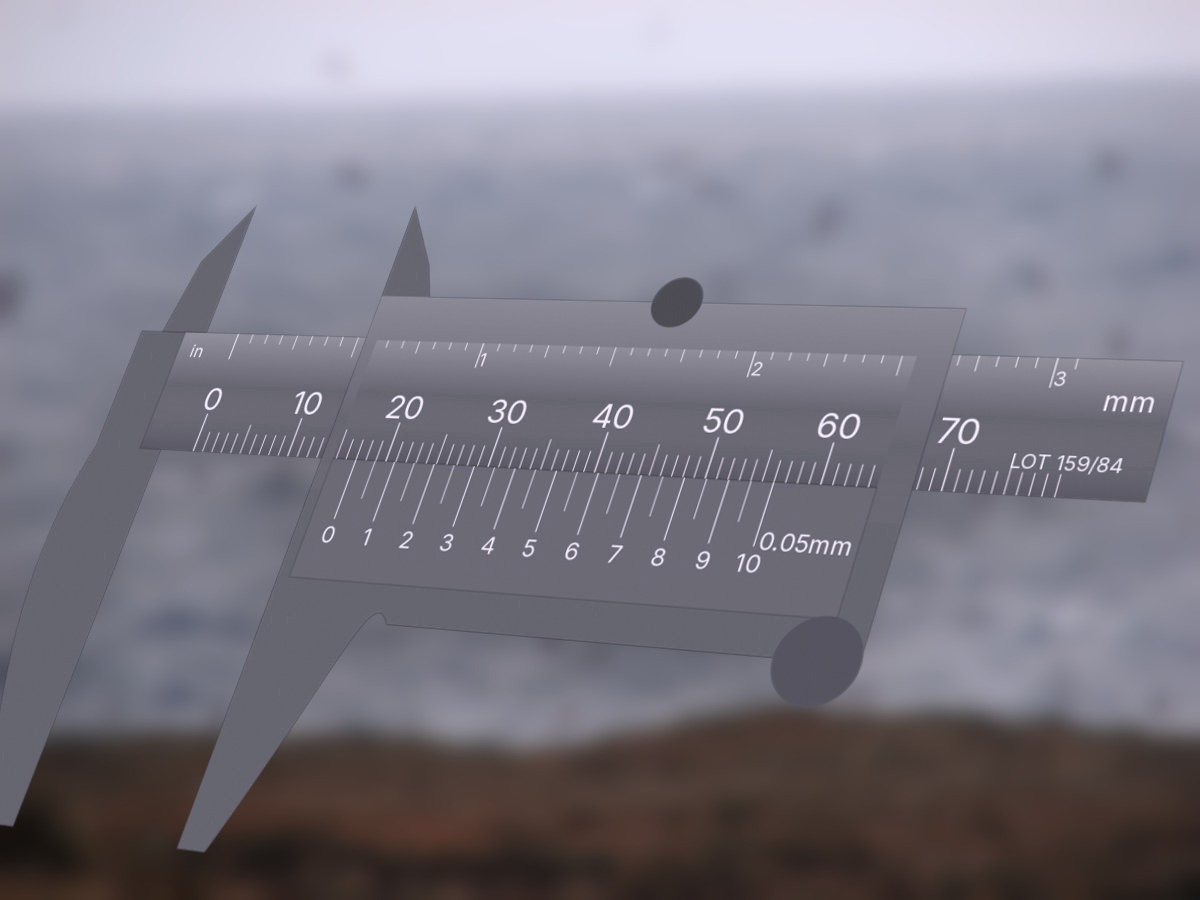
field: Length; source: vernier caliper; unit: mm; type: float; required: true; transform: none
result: 17.0 mm
